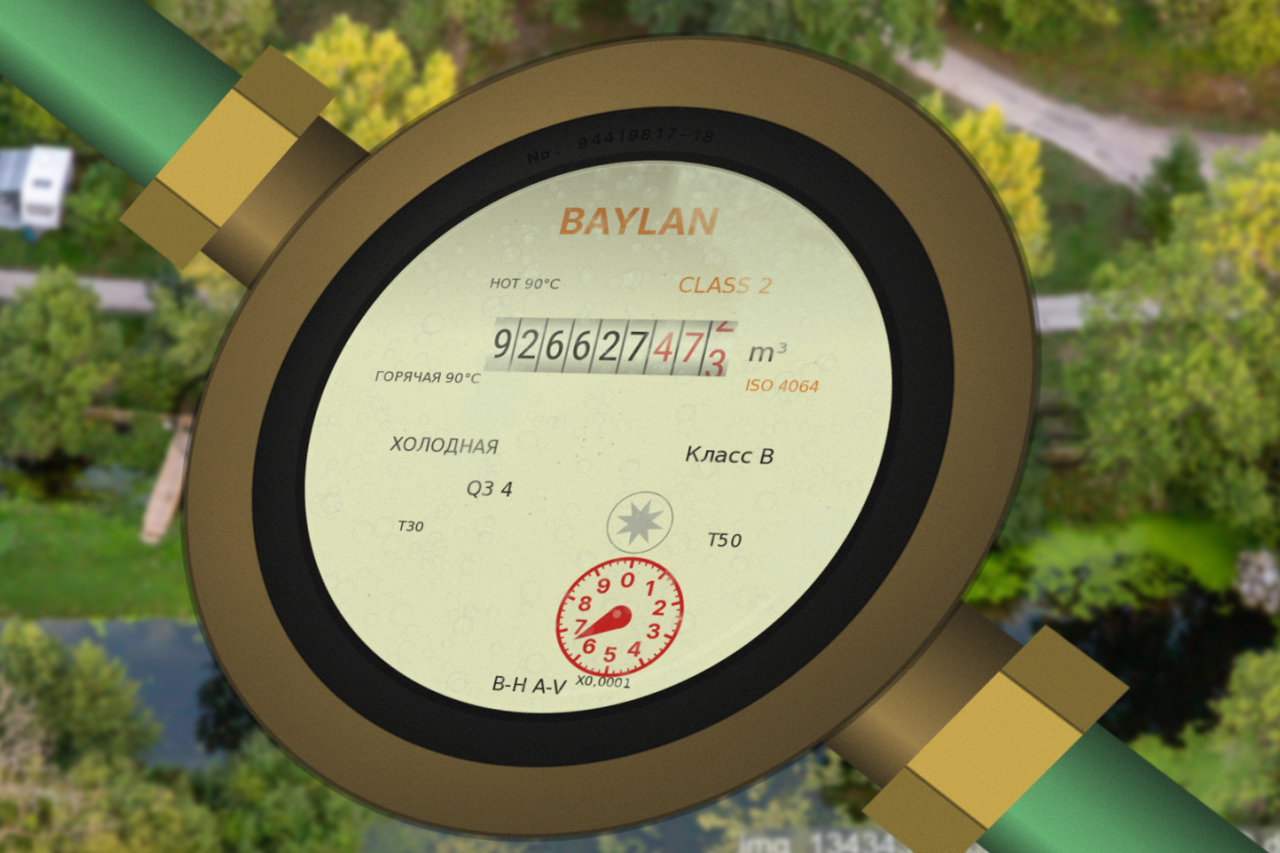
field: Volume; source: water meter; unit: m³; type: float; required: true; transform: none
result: 926627.4726 m³
